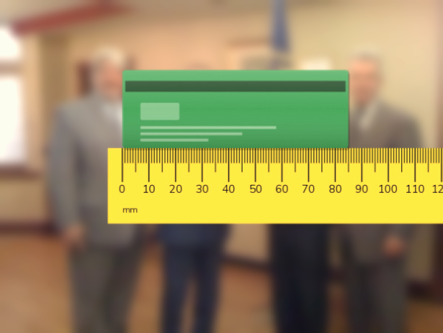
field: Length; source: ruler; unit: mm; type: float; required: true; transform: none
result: 85 mm
